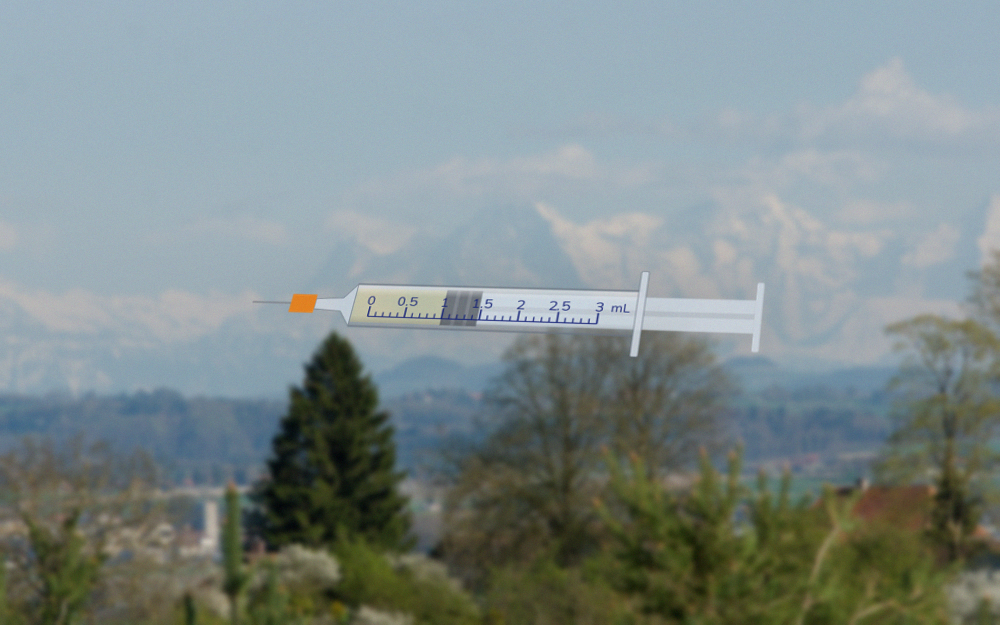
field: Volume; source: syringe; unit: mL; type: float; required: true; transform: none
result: 1 mL
